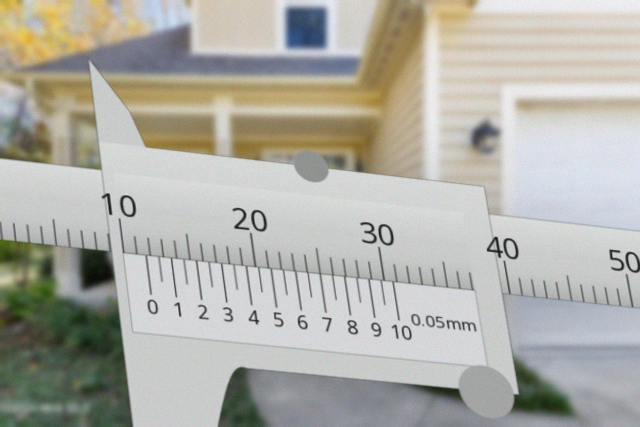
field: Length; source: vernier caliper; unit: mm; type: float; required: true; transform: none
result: 11.7 mm
